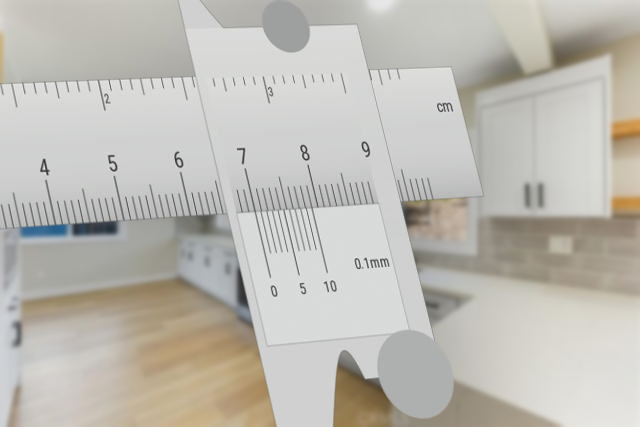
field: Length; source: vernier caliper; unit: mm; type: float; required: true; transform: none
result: 70.0 mm
